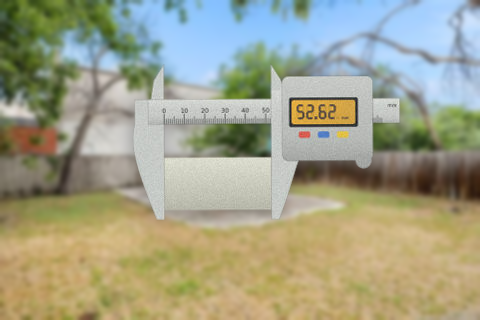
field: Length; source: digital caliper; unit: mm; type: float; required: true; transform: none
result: 52.62 mm
